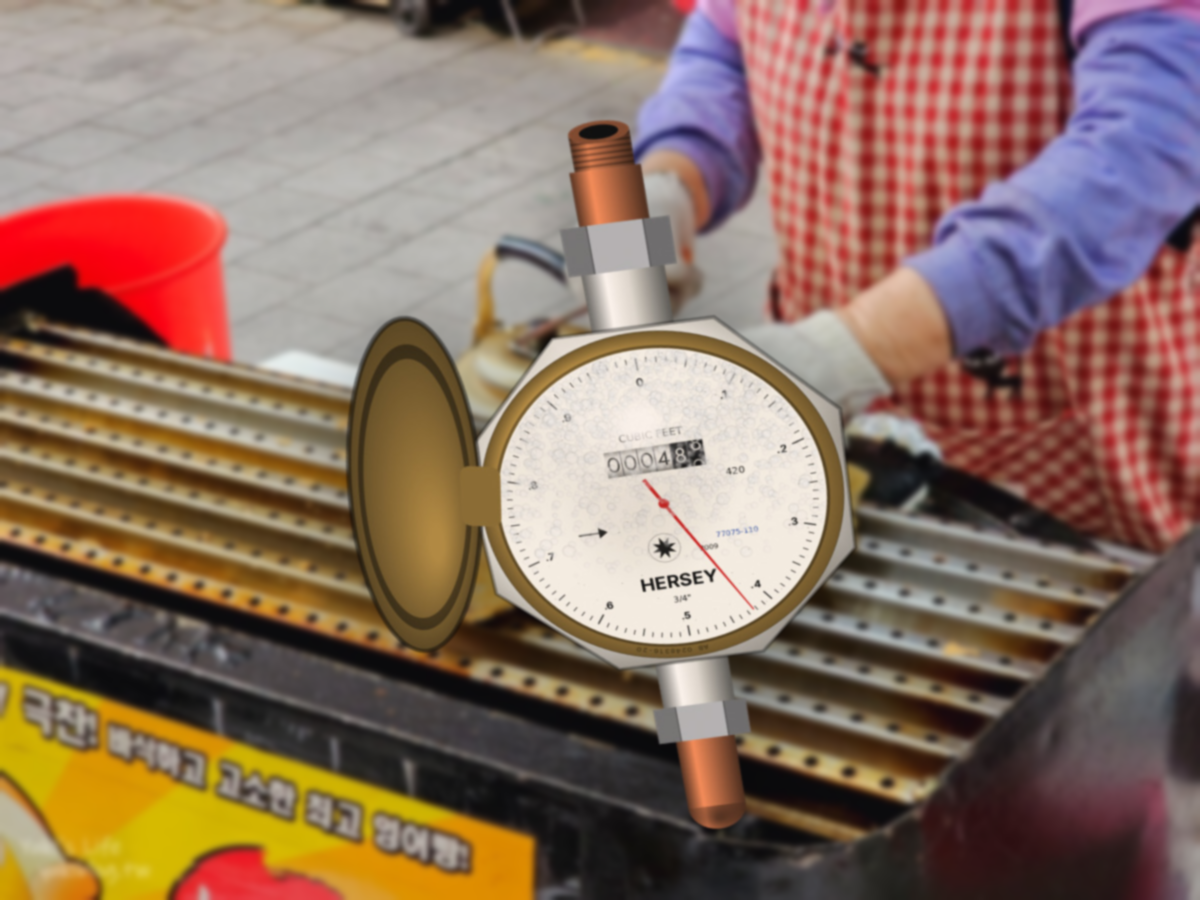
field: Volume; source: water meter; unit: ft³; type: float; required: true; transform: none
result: 488.42 ft³
